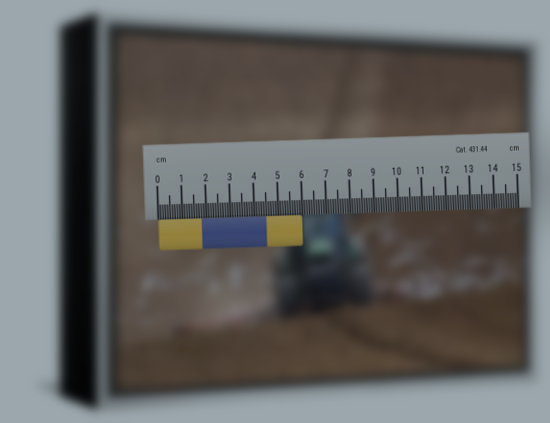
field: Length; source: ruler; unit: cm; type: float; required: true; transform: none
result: 6 cm
